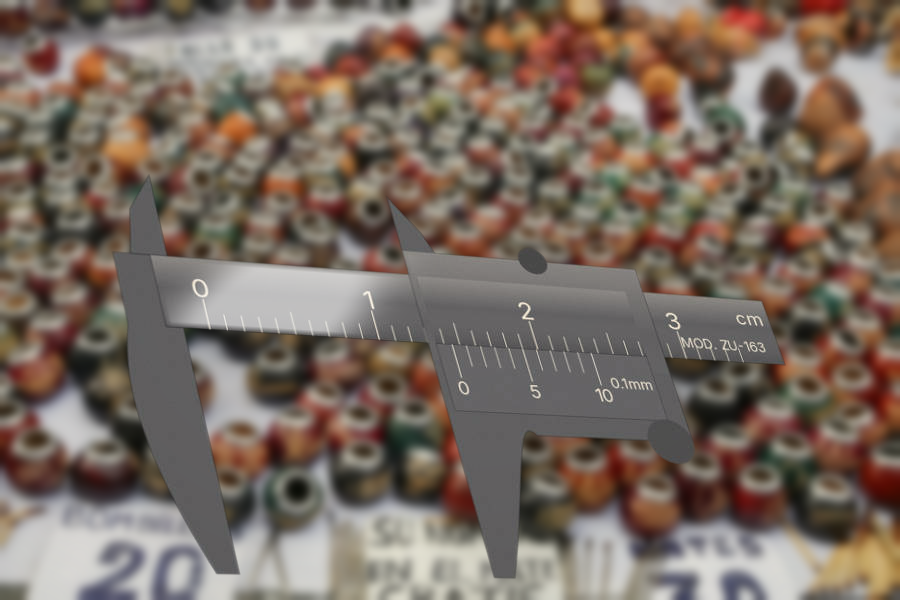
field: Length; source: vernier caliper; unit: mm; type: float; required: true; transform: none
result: 14.5 mm
